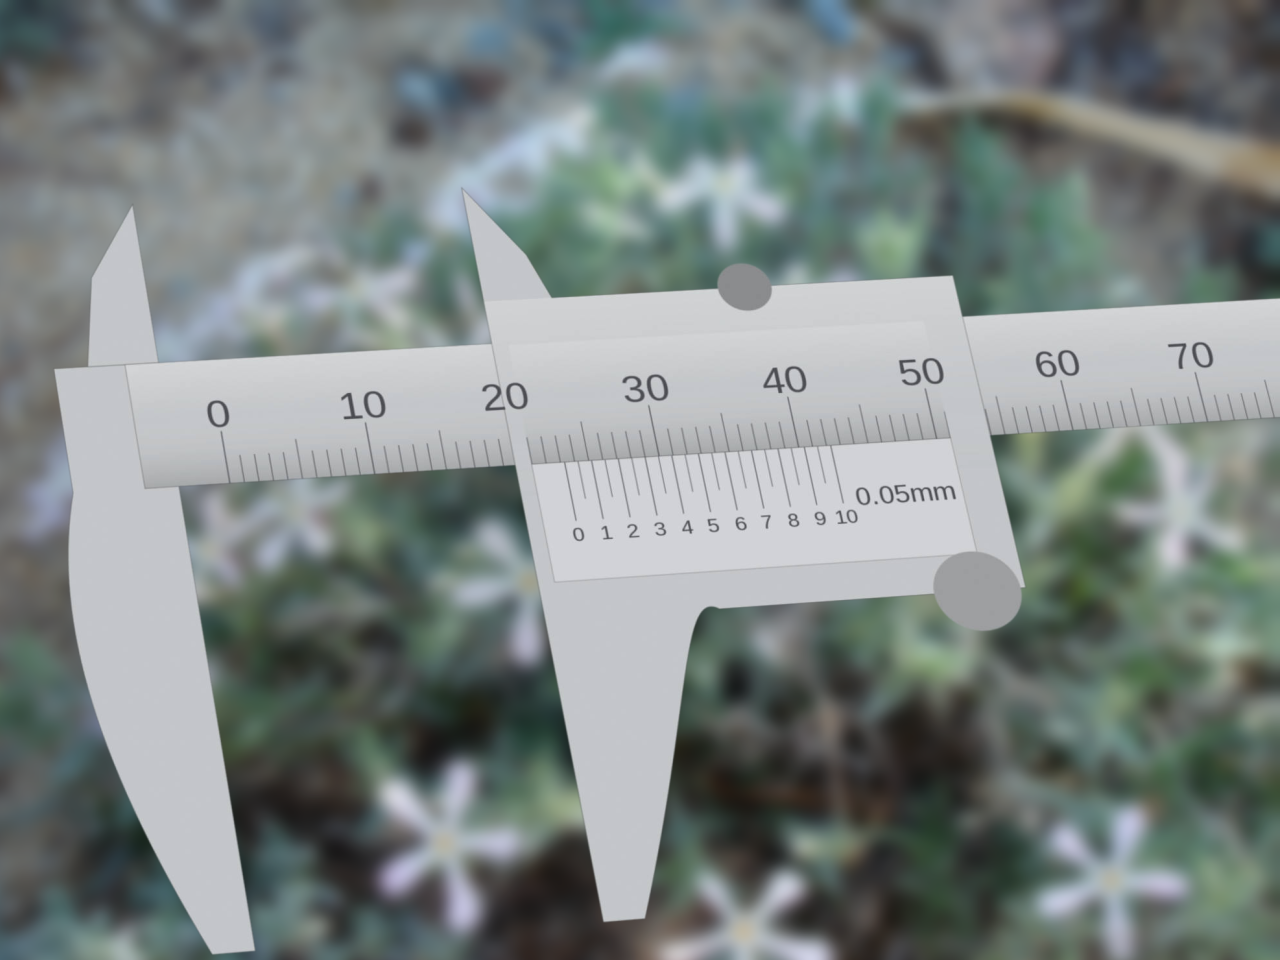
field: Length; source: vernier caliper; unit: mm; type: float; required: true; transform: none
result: 23.3 mm
